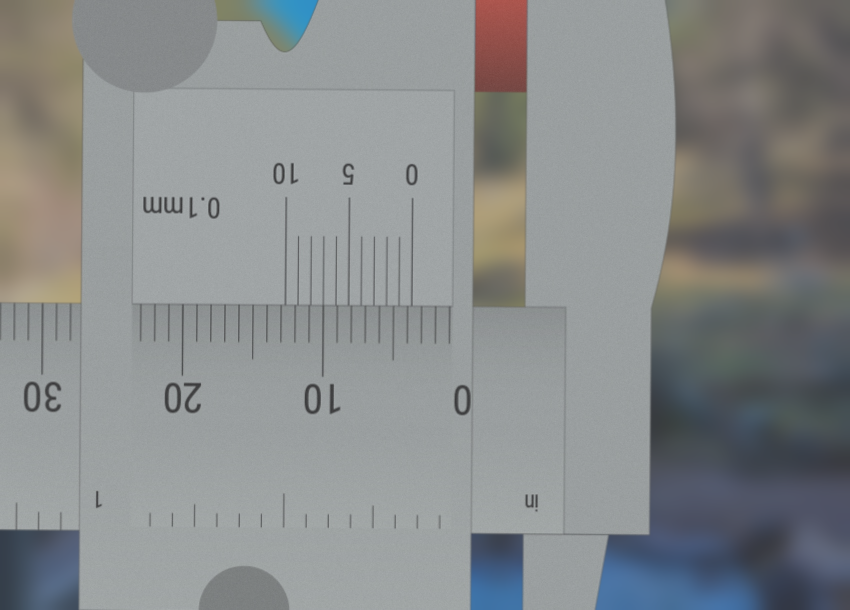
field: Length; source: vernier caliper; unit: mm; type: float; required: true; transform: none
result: 3.7 mm
